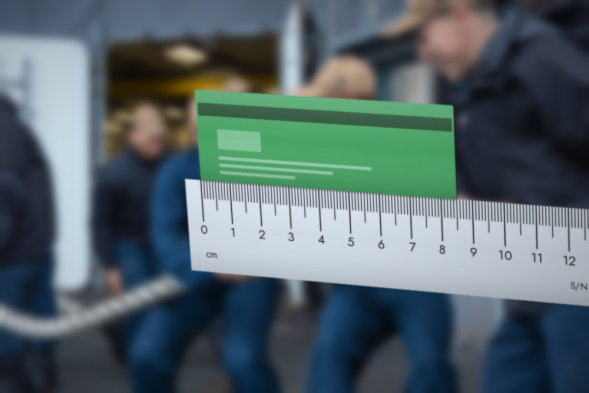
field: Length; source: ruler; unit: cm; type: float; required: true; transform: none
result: 8.5 cm
